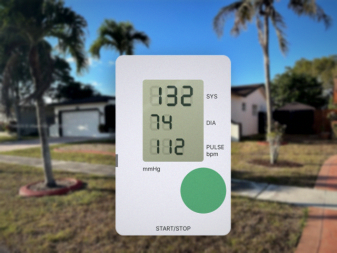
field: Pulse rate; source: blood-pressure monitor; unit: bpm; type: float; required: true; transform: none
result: 112 bpm
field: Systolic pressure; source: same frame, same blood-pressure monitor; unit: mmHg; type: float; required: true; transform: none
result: 132 mmHg
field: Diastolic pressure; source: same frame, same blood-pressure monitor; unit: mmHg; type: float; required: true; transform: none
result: 74 mmHg
